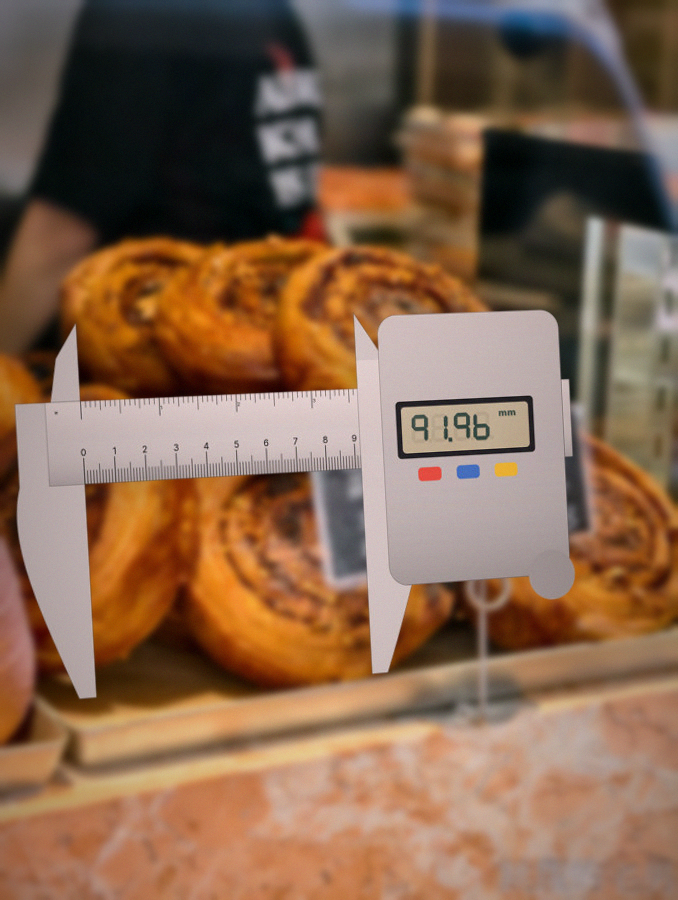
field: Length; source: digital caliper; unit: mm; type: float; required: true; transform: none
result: 91.96 mm
